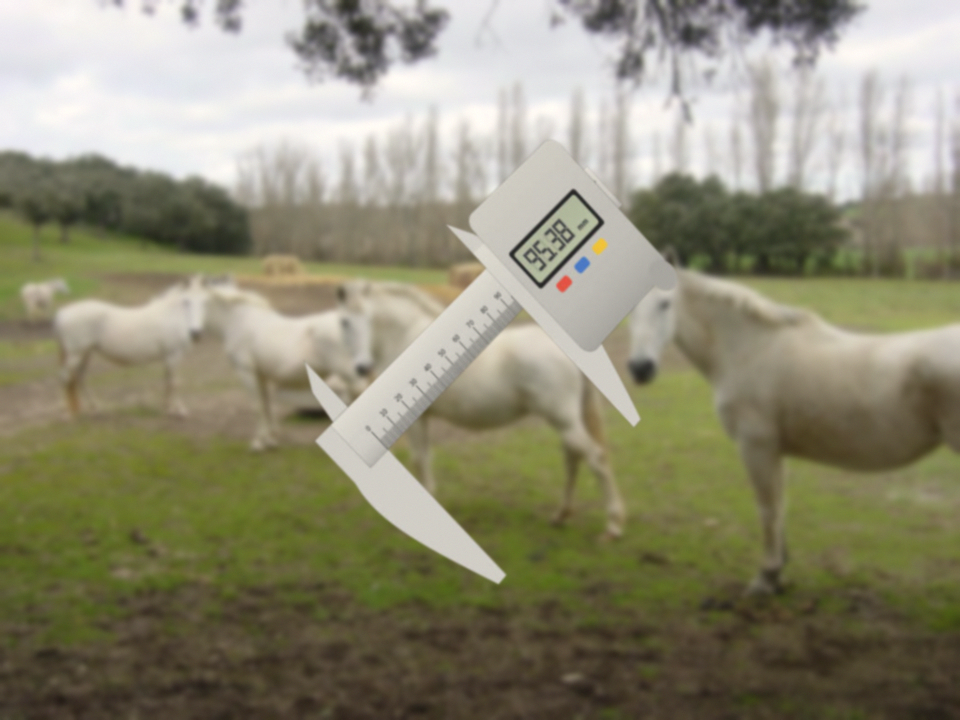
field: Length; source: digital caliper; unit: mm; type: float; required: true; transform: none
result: 95.38 mm
